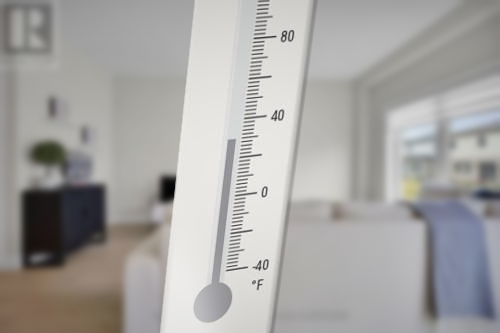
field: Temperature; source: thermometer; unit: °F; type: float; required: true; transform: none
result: 30 °F
